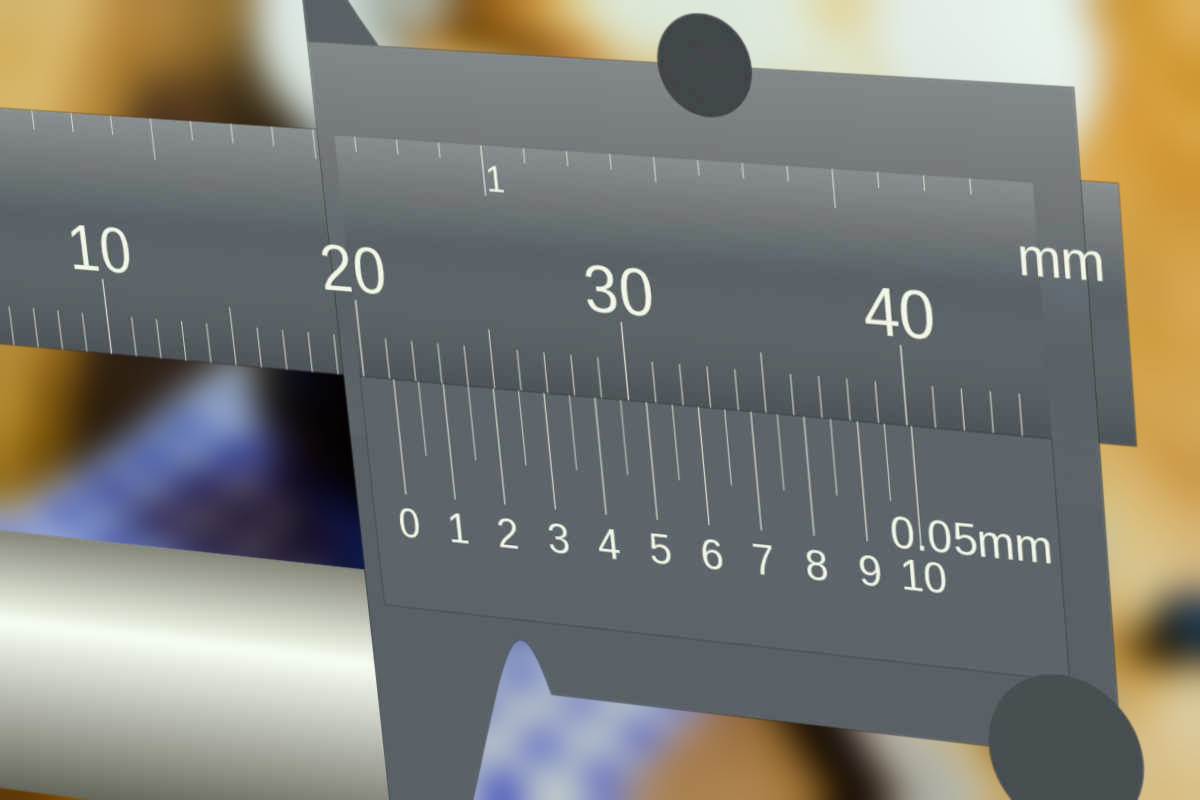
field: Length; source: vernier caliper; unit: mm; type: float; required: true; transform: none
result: 21.15 mm
